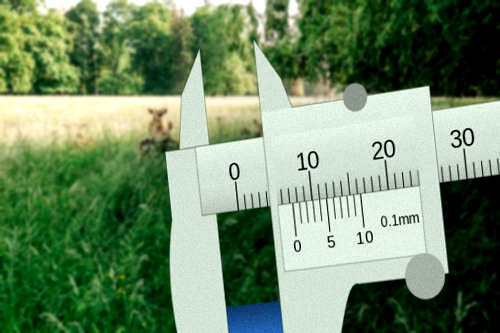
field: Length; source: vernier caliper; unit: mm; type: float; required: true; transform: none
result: 7.4 mm
